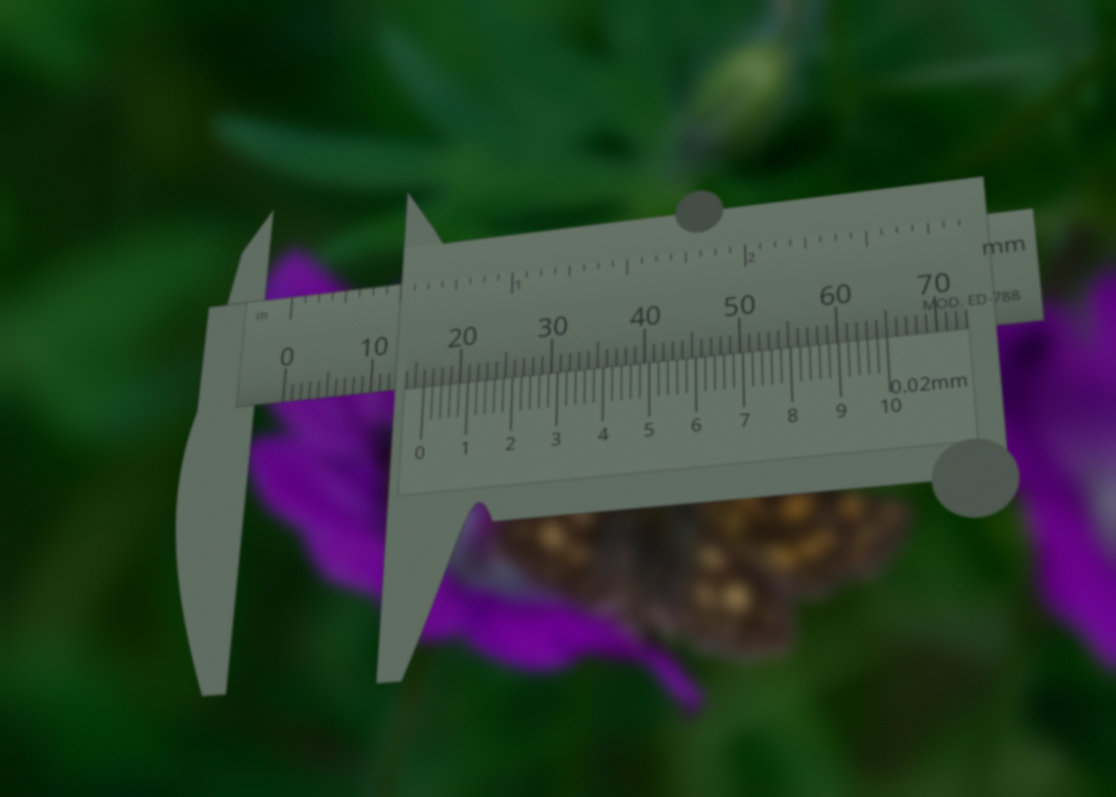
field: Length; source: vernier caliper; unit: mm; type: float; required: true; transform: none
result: 16.0 mm
